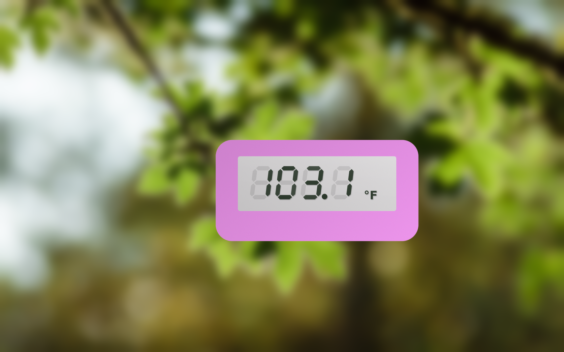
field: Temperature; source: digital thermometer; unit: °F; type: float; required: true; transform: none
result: 103.1 °F
